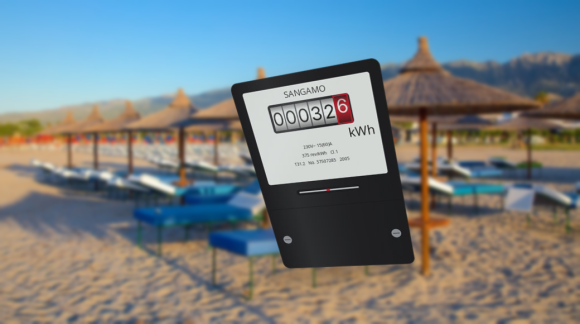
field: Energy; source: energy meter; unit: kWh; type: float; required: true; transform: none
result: 32.6 kWh
